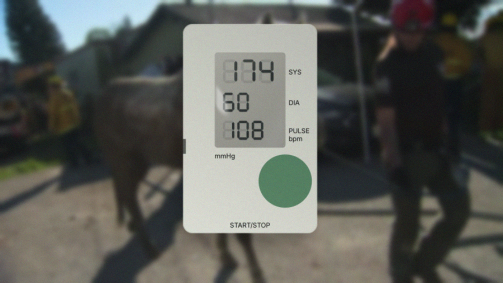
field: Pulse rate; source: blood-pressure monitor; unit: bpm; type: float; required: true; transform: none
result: 108 bpm
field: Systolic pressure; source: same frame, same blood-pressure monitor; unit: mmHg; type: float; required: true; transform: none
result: 174 mmHg
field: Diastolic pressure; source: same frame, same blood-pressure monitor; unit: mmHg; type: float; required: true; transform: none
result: 60 mmHg
